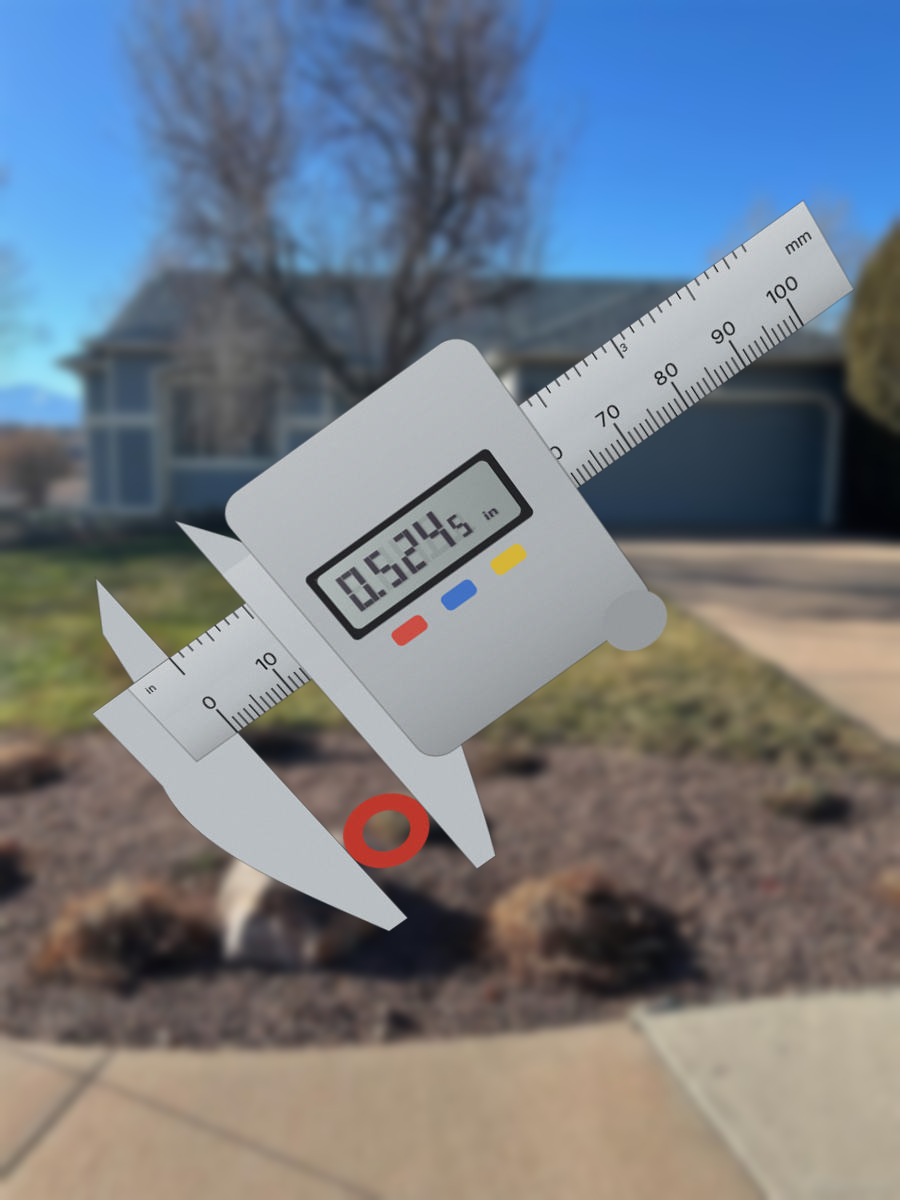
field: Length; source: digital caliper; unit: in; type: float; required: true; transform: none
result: 0.5245 in
